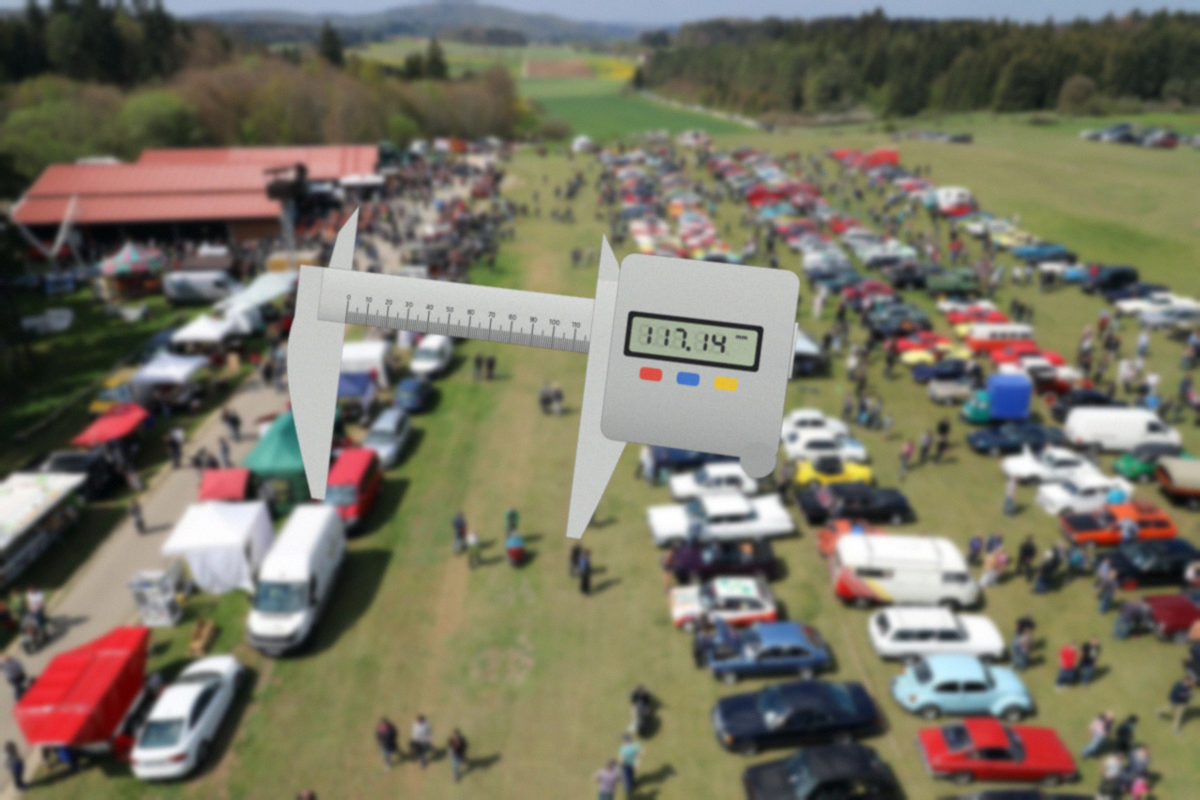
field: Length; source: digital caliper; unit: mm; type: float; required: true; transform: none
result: 117.14 mm
